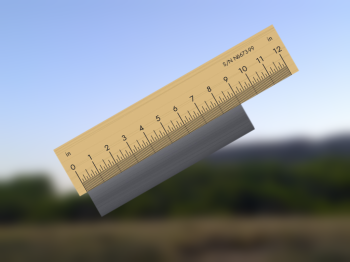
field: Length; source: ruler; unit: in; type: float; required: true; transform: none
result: 9 in
